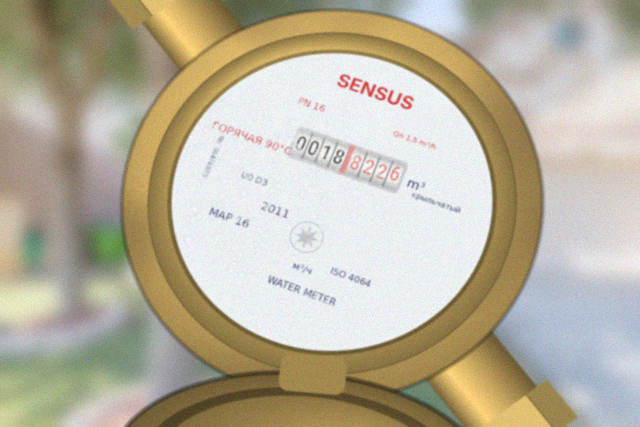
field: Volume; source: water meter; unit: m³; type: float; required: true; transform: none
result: 18.8226 m³
